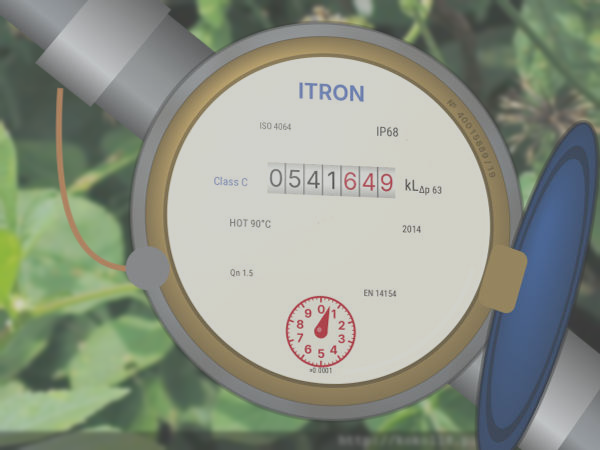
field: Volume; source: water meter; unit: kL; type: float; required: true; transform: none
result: 541.6490 kL
